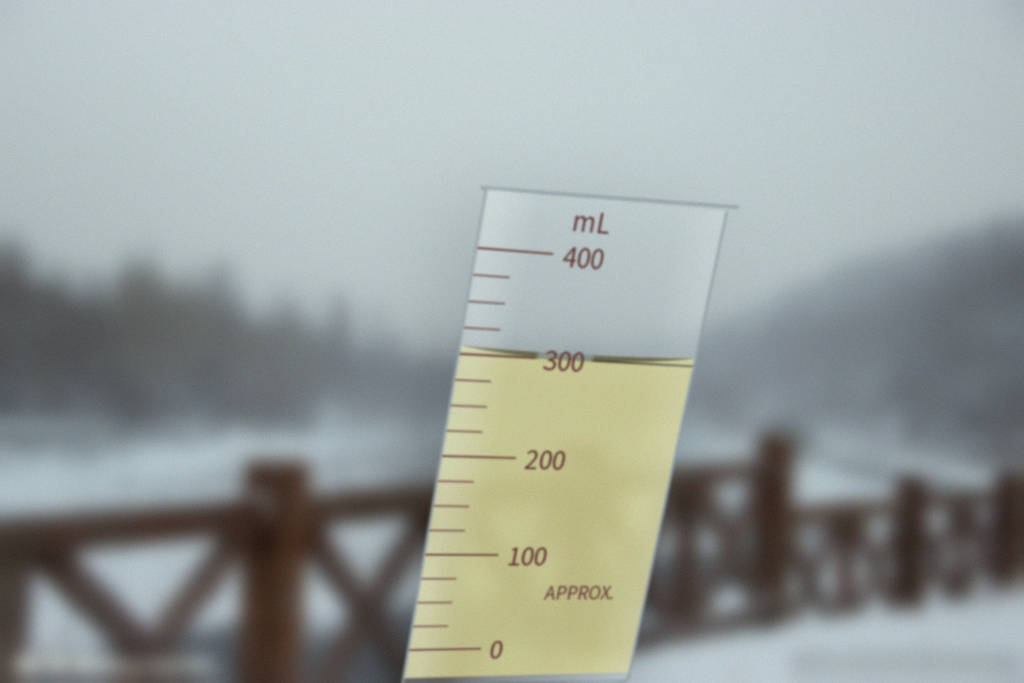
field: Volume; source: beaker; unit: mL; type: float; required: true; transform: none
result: 300 mL
